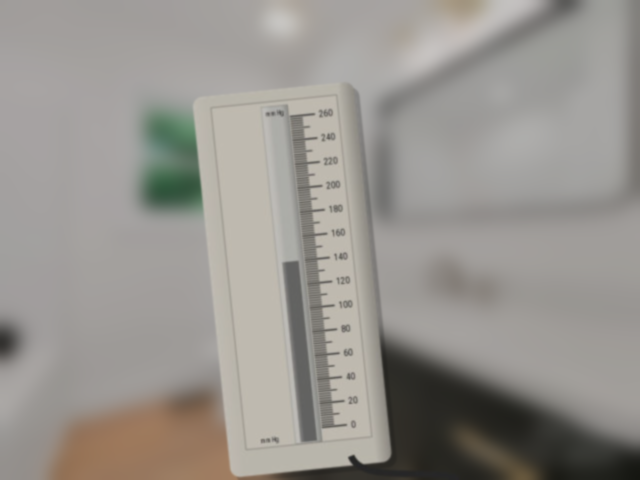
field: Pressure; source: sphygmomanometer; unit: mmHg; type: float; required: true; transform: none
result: 140 mmHg
